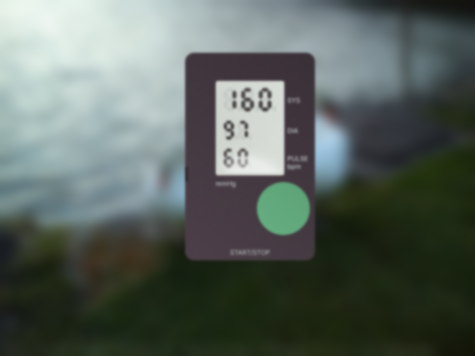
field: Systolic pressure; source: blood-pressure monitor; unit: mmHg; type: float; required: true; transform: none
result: 160 mmHg
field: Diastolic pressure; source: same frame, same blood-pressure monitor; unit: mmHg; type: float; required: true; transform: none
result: 97 mmHg
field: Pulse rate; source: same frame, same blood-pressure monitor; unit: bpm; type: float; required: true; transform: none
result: 60 bpm
